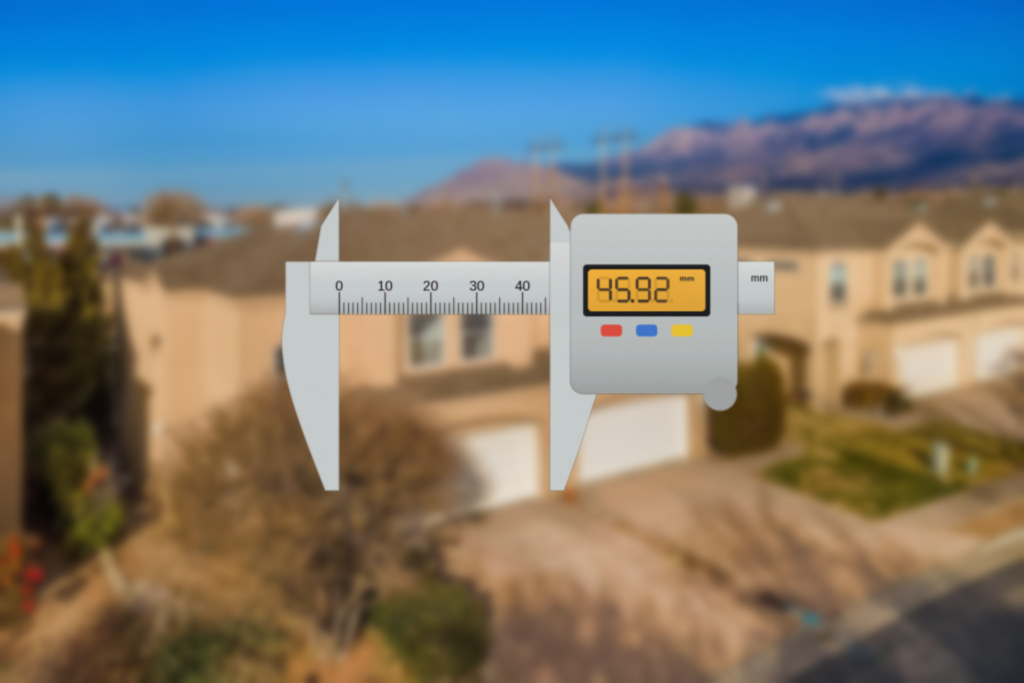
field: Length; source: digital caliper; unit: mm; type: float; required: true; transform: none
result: 45.92 mm
